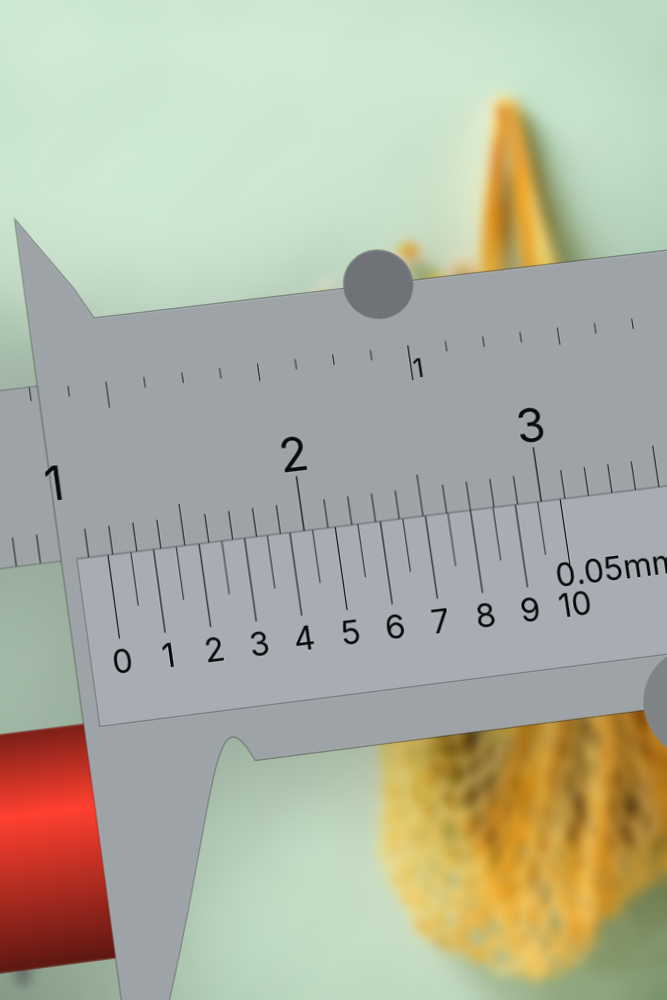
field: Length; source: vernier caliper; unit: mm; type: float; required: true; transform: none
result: 11.80 mm
